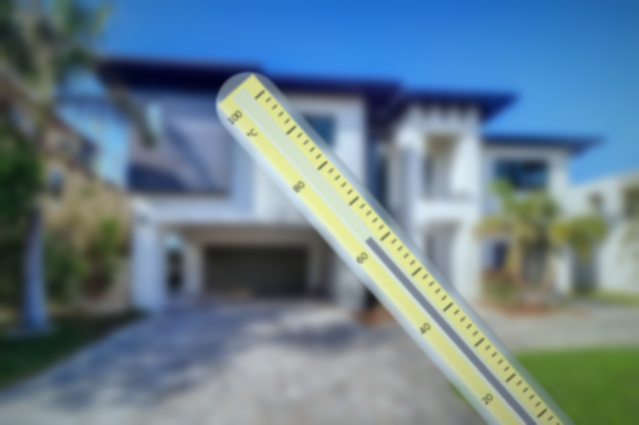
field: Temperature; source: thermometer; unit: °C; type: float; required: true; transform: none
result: 62 °C
